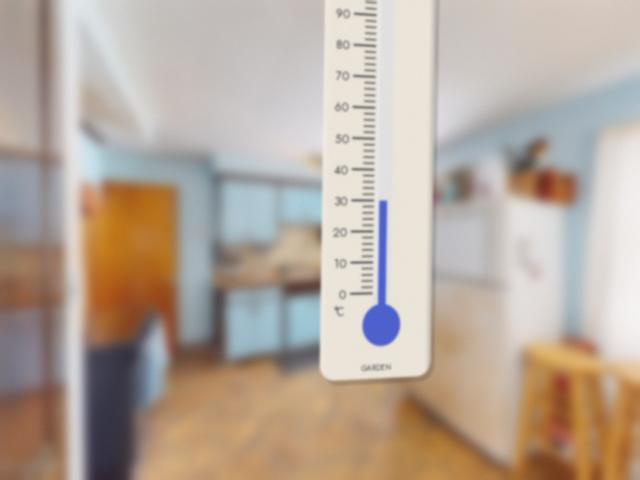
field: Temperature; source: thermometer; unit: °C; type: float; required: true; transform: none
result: 30 °C
